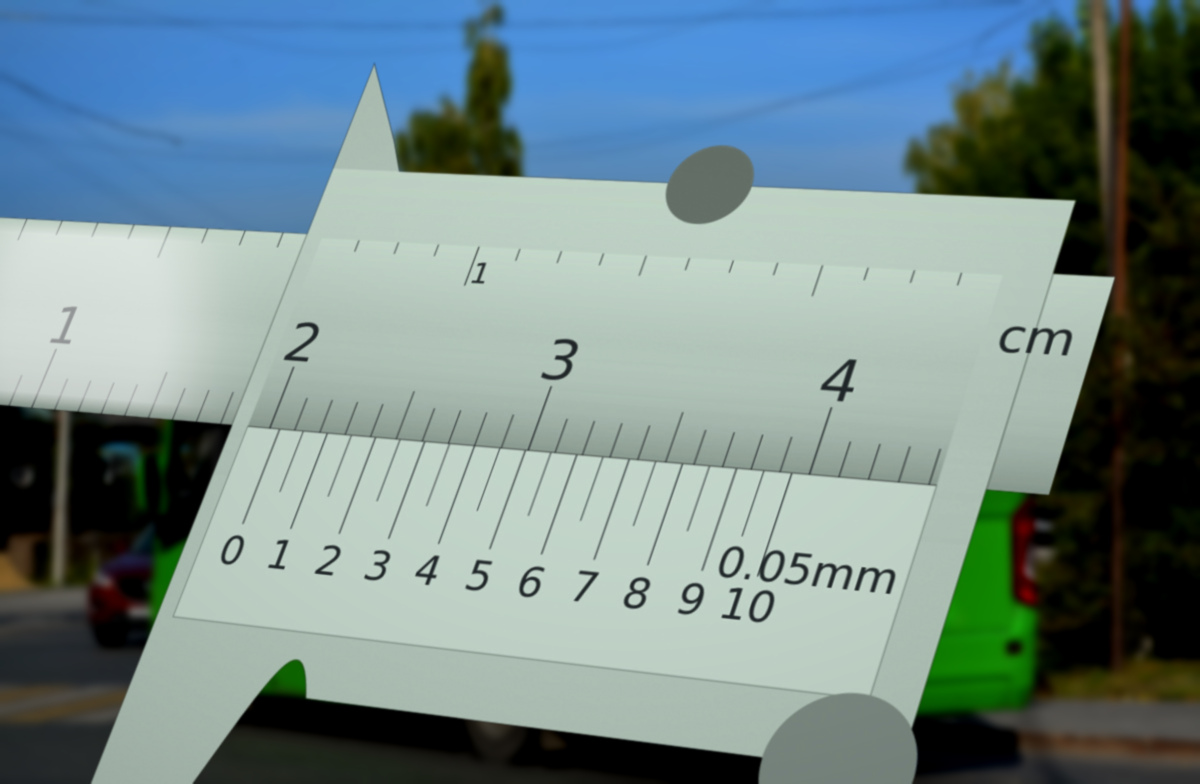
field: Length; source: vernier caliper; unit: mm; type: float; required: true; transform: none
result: 20.4 mm
